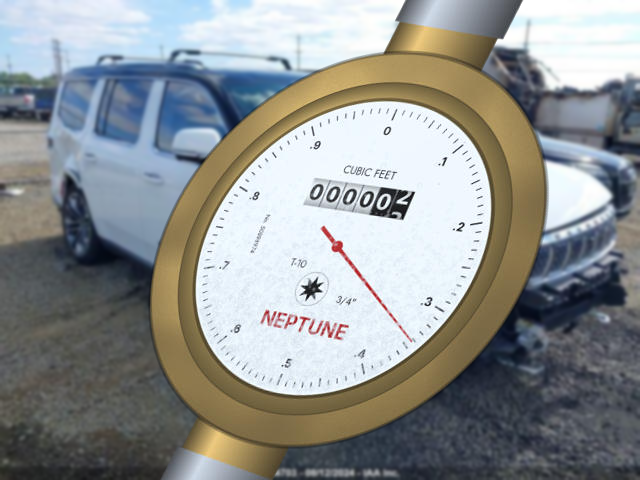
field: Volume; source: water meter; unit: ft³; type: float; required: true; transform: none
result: 2.34 ft³
